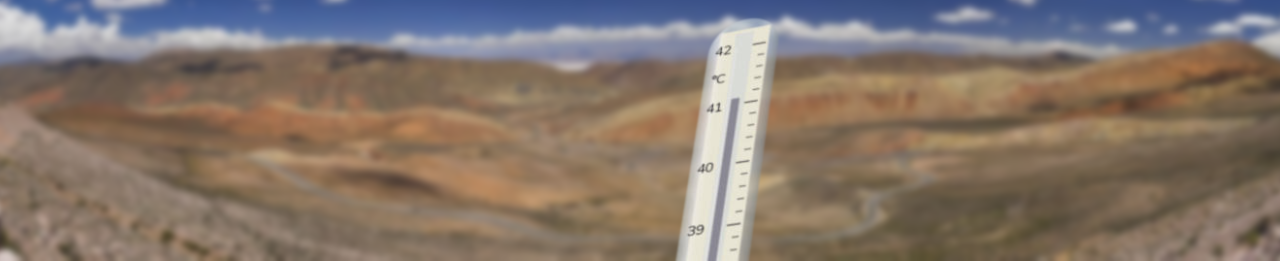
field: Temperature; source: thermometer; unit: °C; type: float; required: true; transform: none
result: 41.1 °C
